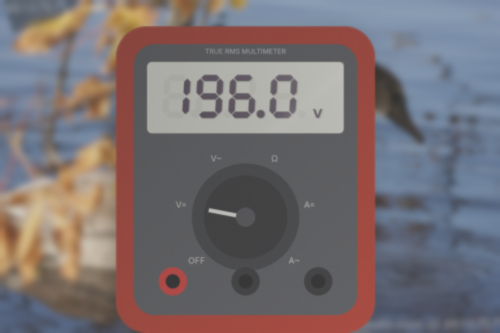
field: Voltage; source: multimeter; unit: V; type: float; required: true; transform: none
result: 196.0 V
